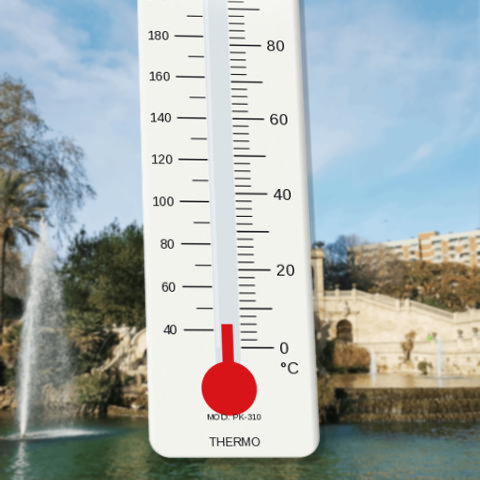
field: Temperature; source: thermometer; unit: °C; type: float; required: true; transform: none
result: 6 °C
